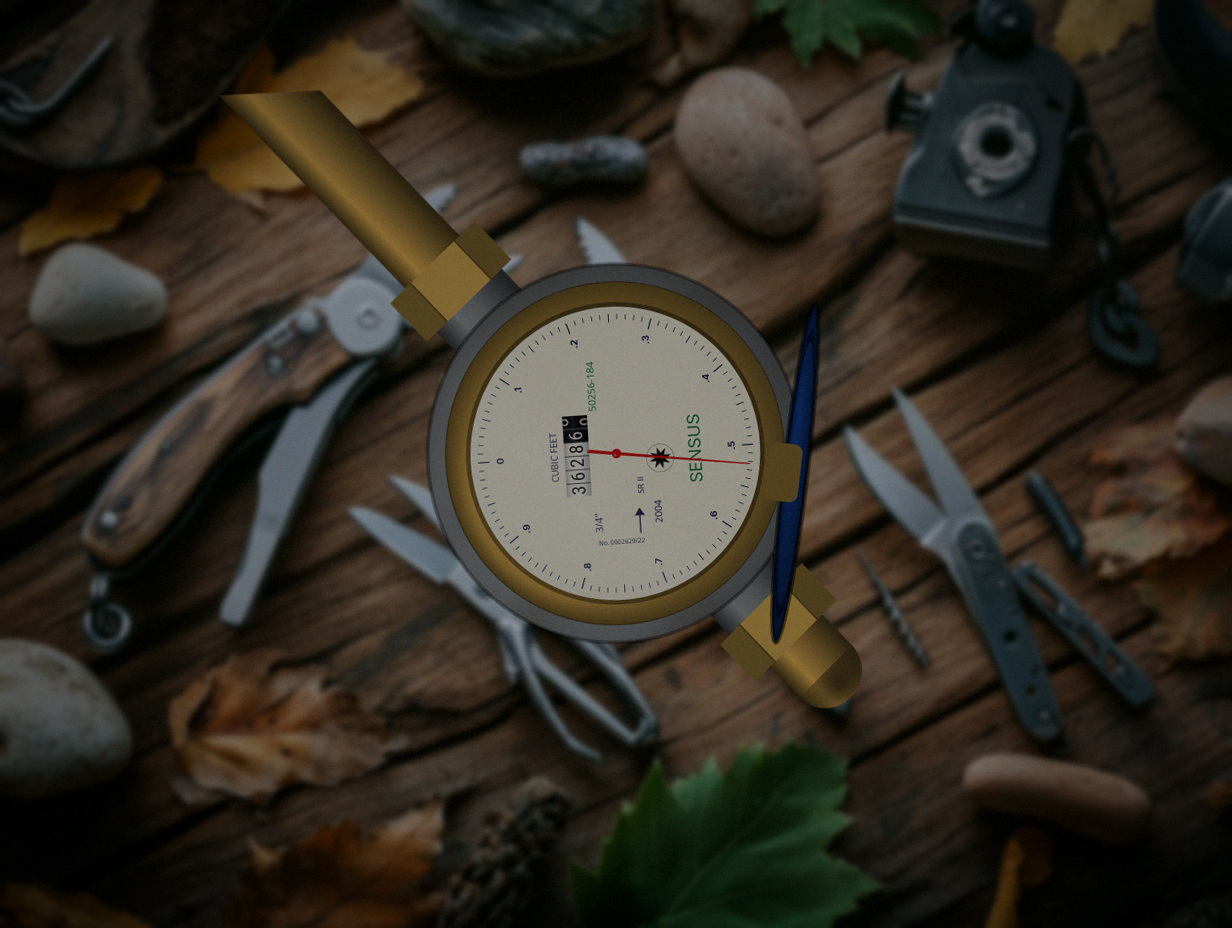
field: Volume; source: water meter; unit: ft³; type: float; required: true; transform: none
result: 362868.52 ft³
